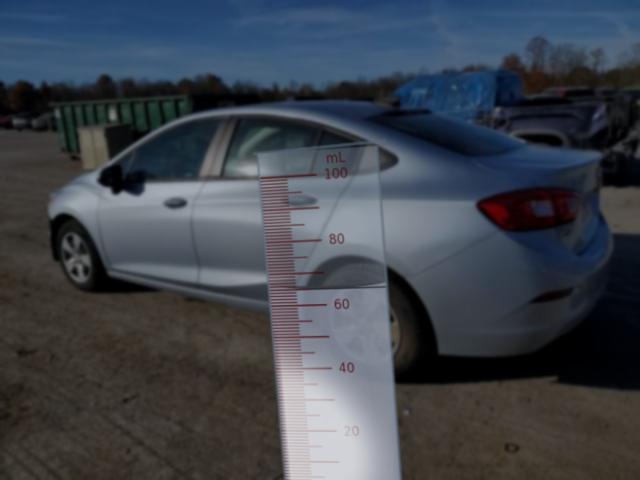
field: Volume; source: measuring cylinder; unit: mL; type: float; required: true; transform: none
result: 65 mL
